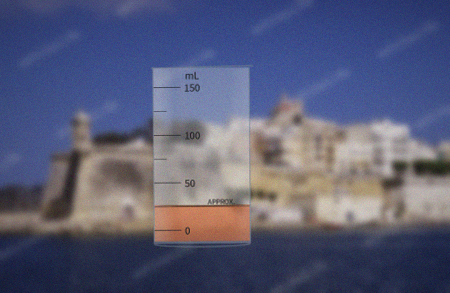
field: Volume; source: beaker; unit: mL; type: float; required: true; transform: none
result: 25 mL
